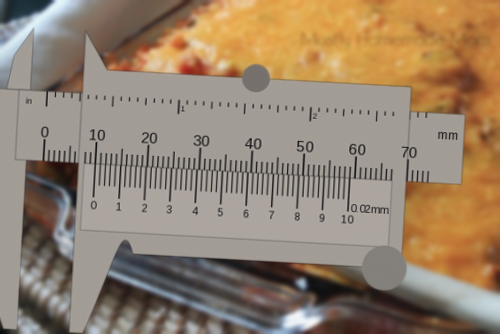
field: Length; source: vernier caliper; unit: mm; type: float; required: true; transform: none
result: 10.0 mm
